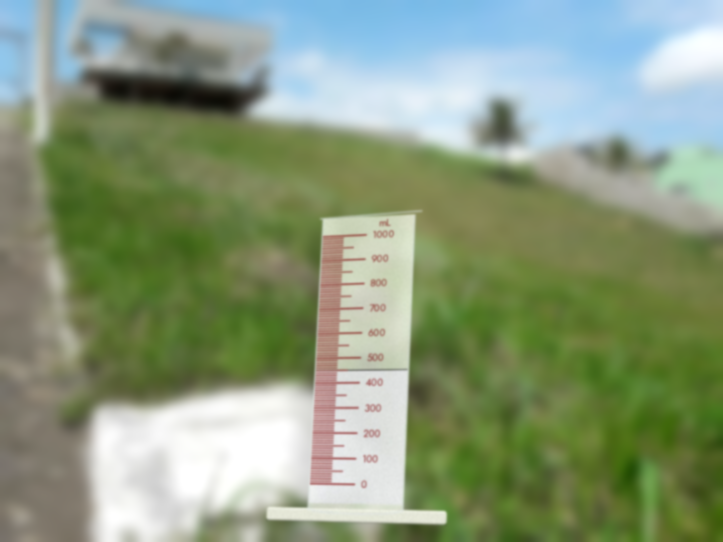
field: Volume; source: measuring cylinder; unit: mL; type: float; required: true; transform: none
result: 450 mL
